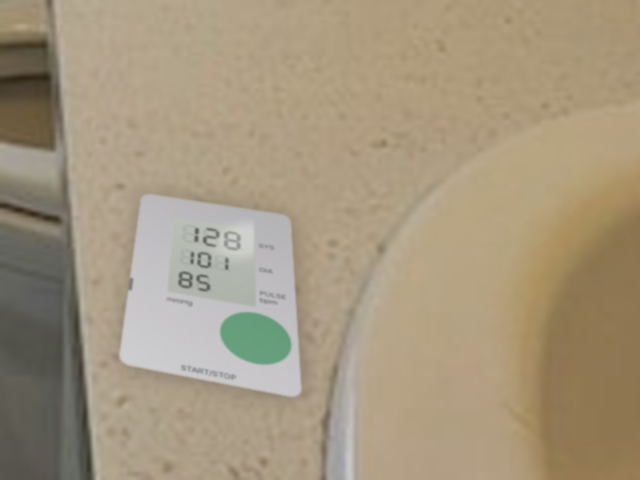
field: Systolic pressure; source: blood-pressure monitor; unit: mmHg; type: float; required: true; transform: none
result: 128 mmHg
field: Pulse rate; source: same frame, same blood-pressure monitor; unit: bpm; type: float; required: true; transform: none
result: 85 bpm
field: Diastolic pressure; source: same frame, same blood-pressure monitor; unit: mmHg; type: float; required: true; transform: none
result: 101 mmHg
